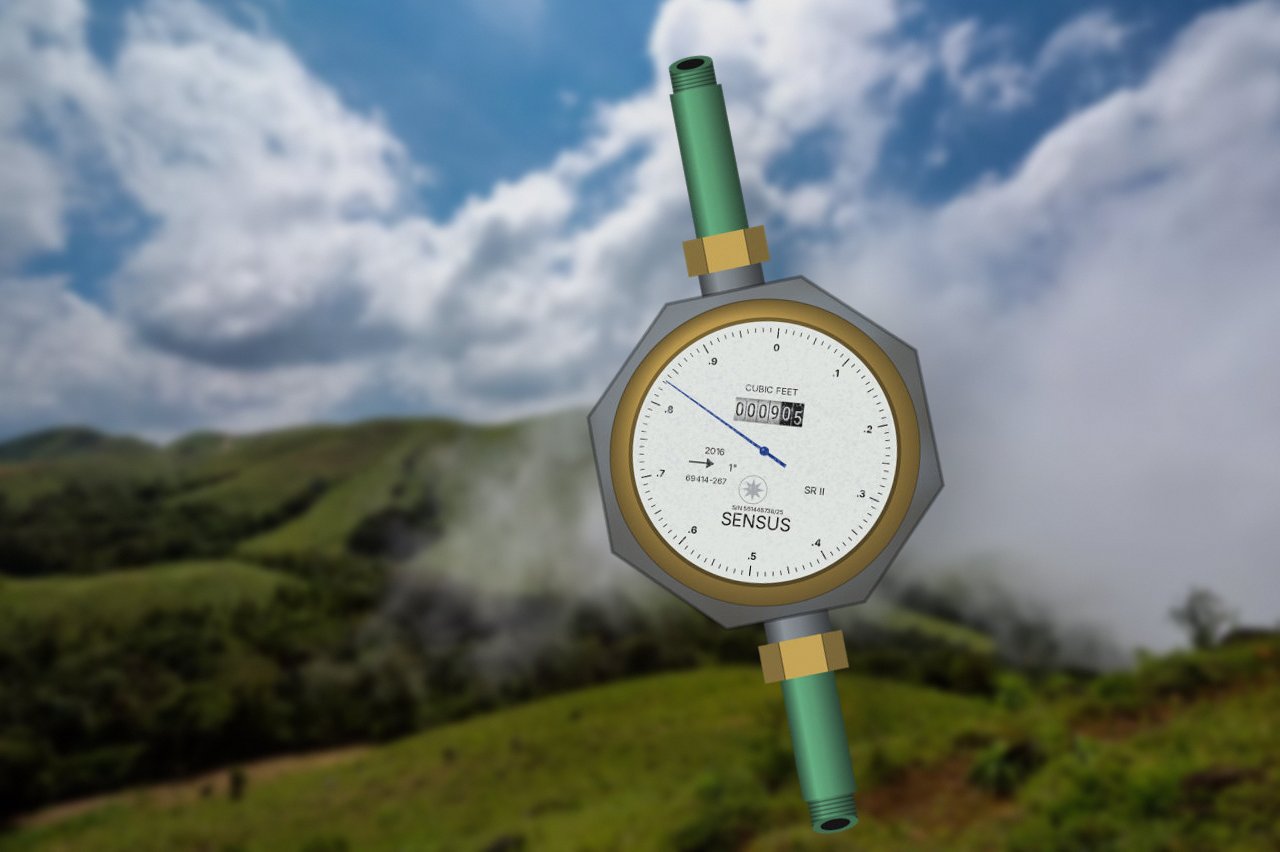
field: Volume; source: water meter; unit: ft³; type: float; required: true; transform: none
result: 904.83 ft³
